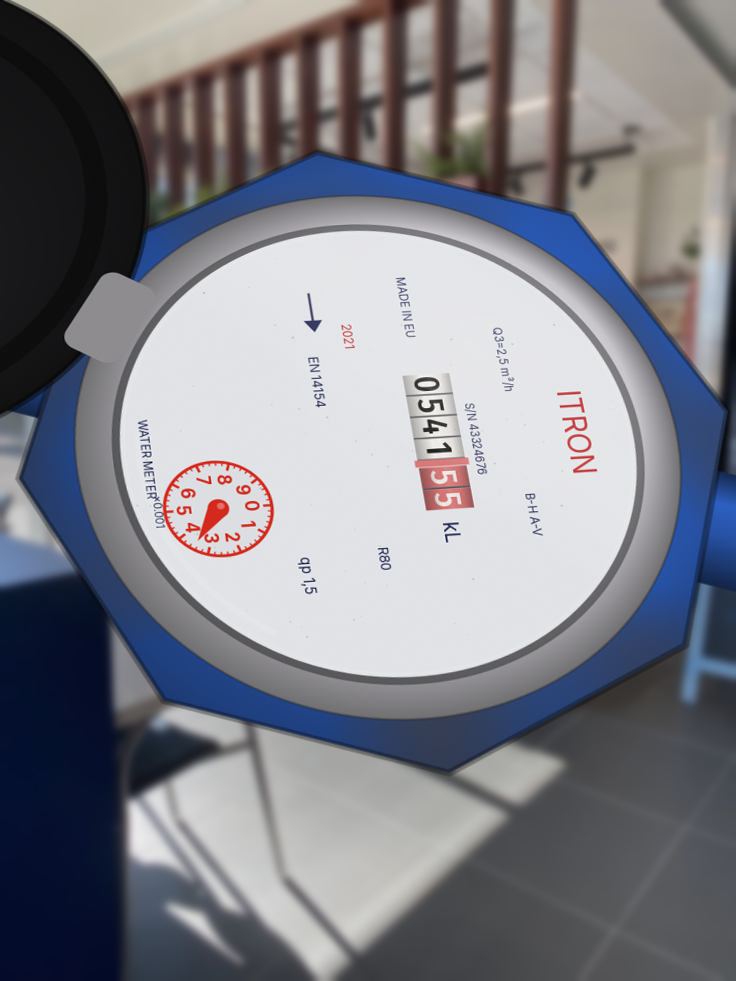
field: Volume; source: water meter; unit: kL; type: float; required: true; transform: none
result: 541.553 kL
